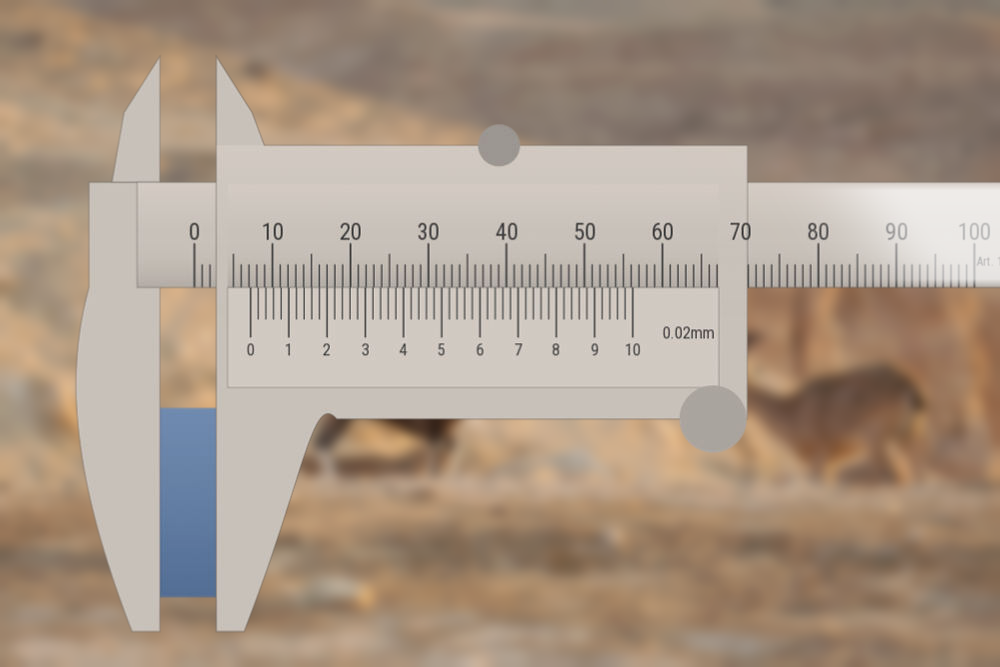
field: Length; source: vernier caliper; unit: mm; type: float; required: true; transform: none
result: 7.2 mm
